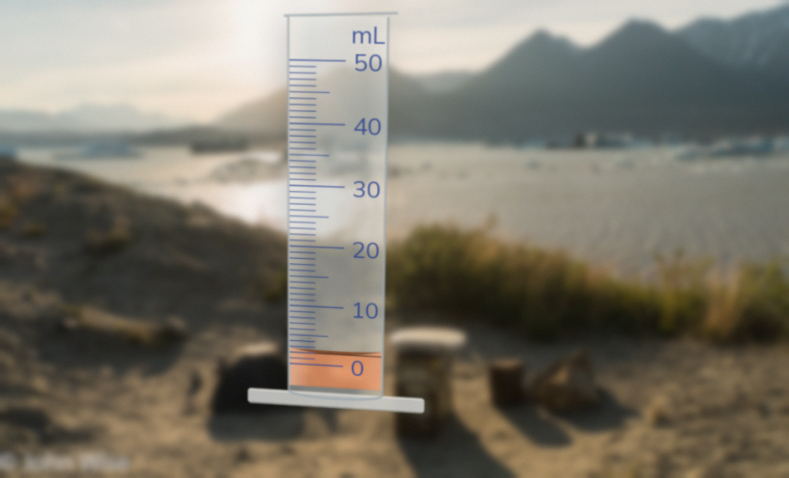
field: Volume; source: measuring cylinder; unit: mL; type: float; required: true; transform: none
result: 2 mL
